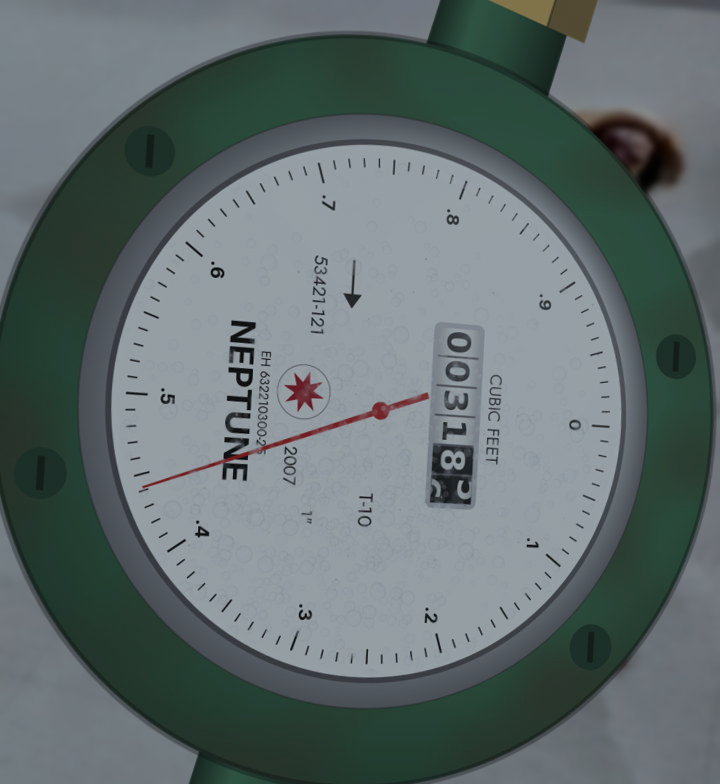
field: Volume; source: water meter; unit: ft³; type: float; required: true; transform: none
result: 3185.44 ft³
